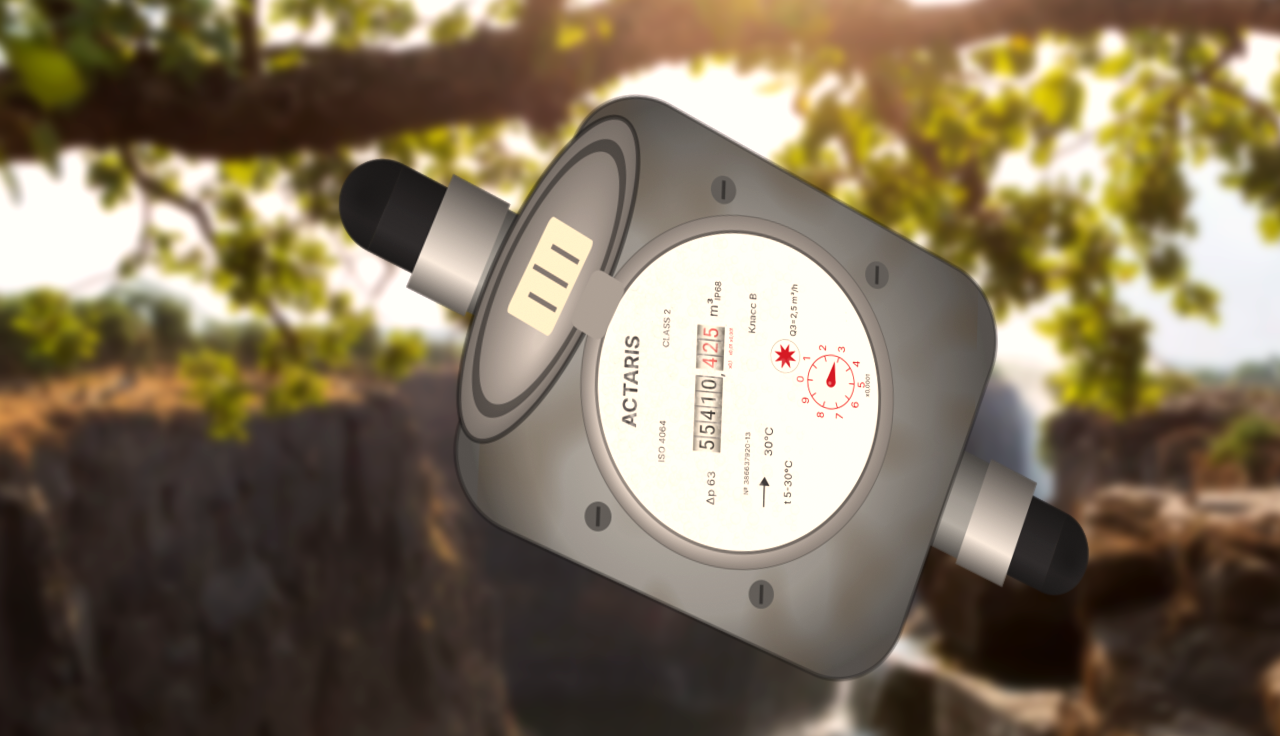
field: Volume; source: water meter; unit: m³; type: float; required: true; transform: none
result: 55410.4252 m³
